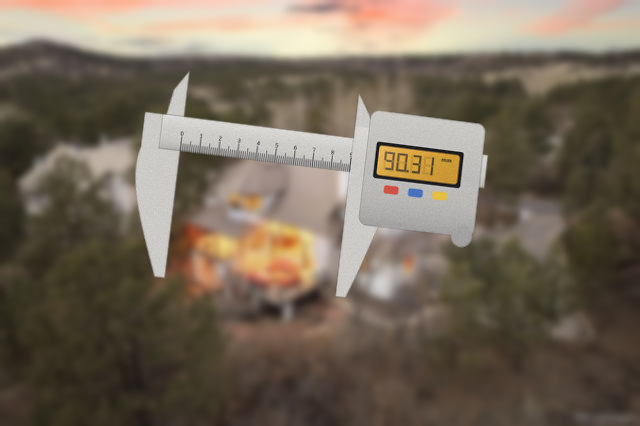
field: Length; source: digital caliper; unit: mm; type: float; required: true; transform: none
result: 90.31 mm
